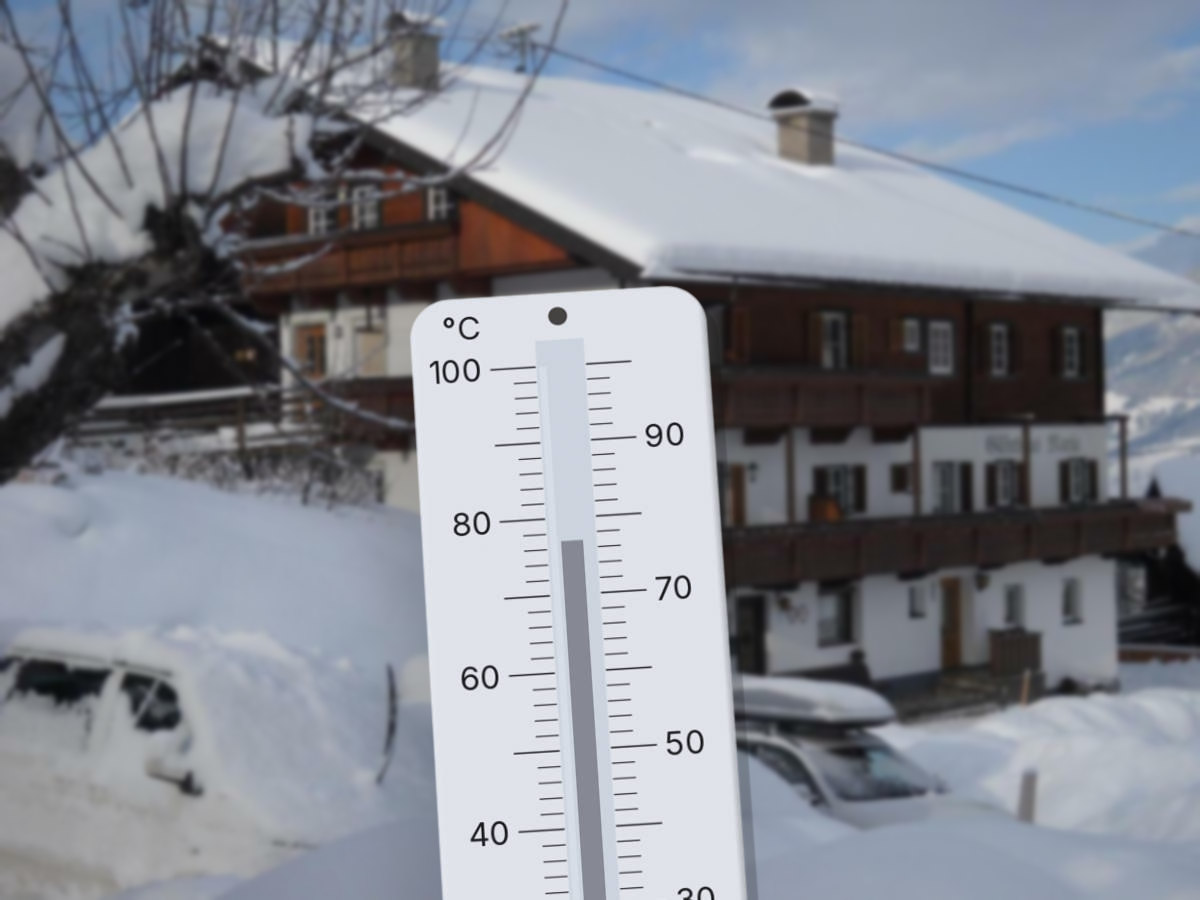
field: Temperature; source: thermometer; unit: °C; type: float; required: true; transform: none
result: 77 °C
